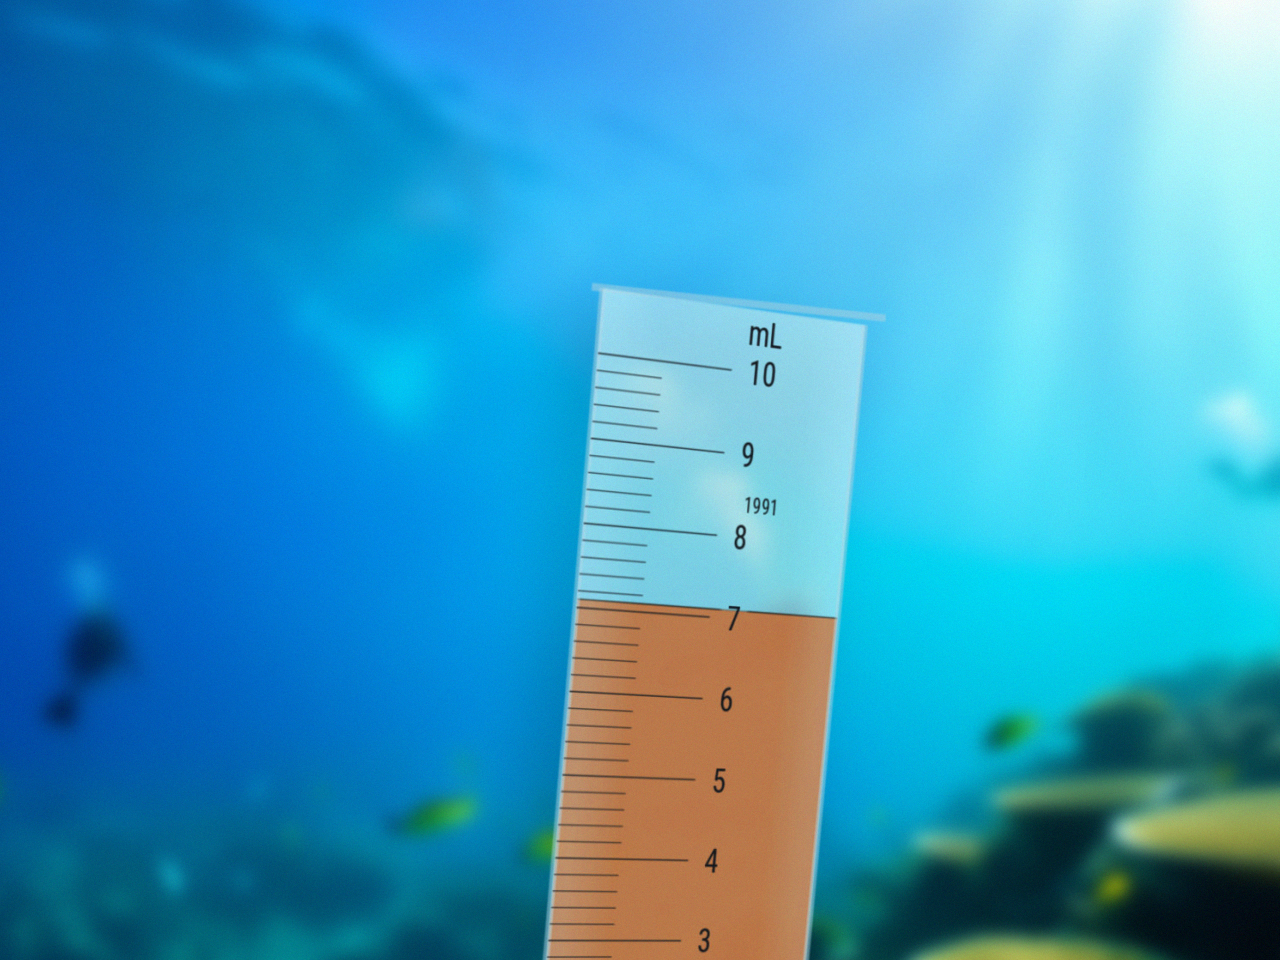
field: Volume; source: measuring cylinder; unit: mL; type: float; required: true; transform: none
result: 7.1 mL
